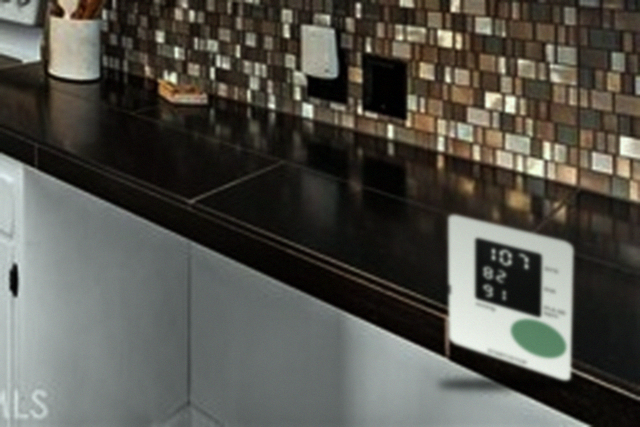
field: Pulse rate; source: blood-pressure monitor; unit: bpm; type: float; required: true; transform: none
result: 91 bpm
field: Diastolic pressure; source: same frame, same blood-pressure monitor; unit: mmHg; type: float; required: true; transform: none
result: 82 mmHg
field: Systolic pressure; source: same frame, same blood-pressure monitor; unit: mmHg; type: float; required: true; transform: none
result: 107 mmHg
